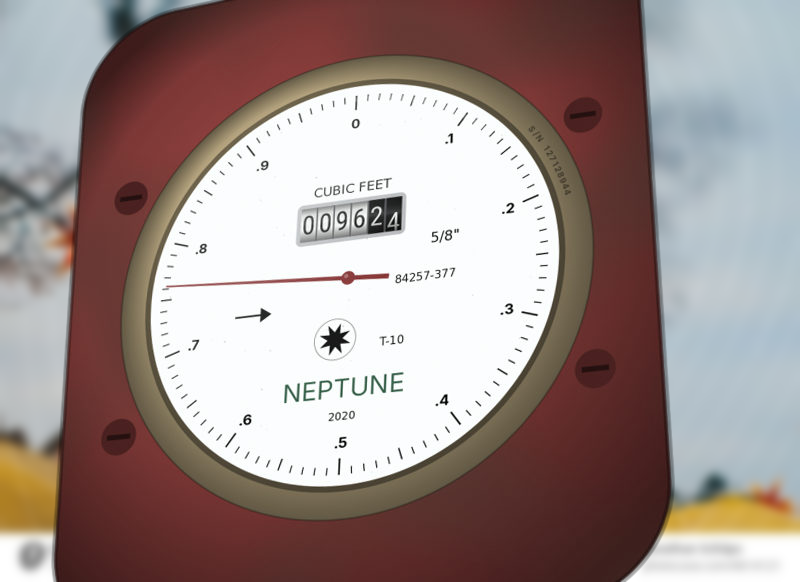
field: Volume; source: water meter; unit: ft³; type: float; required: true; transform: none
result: 9623.76 ft³
